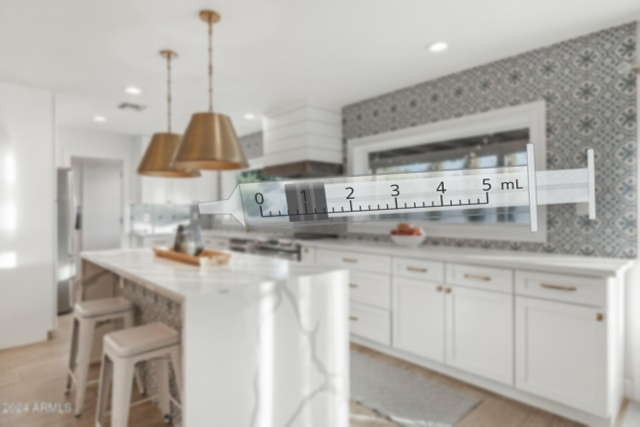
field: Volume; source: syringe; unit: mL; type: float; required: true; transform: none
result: 0.6 mL
